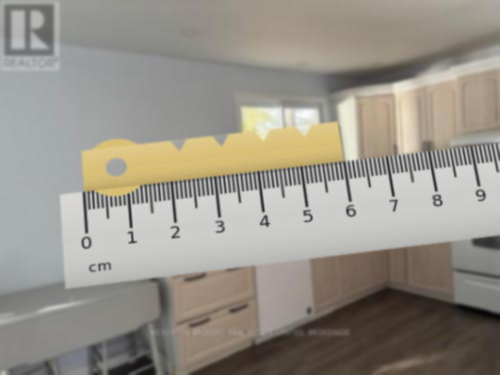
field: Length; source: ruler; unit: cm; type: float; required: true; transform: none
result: 6 cm
